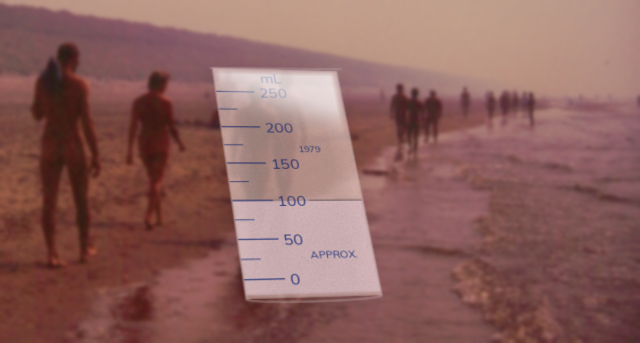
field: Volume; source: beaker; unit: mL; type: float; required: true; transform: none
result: 100 mL
